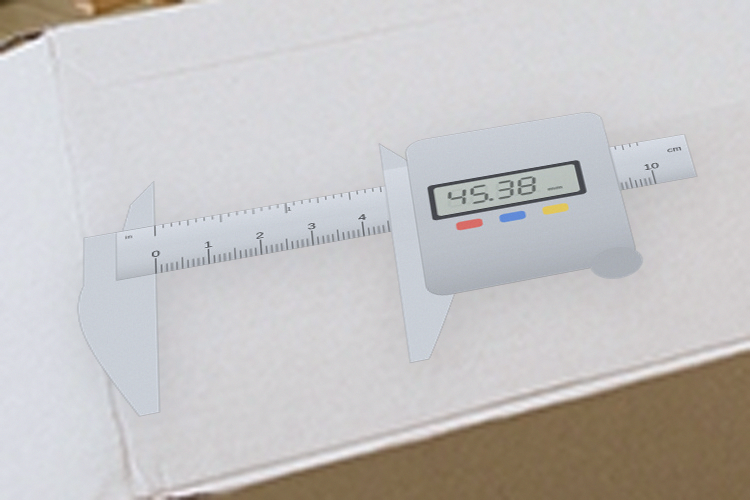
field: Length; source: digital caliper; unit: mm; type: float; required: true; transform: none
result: 45.38 mm
